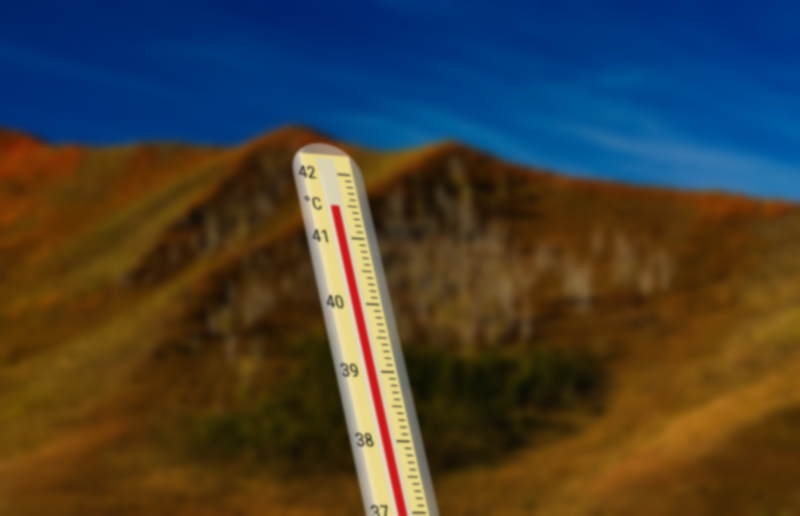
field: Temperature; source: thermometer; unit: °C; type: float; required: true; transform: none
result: 41.5 °C
